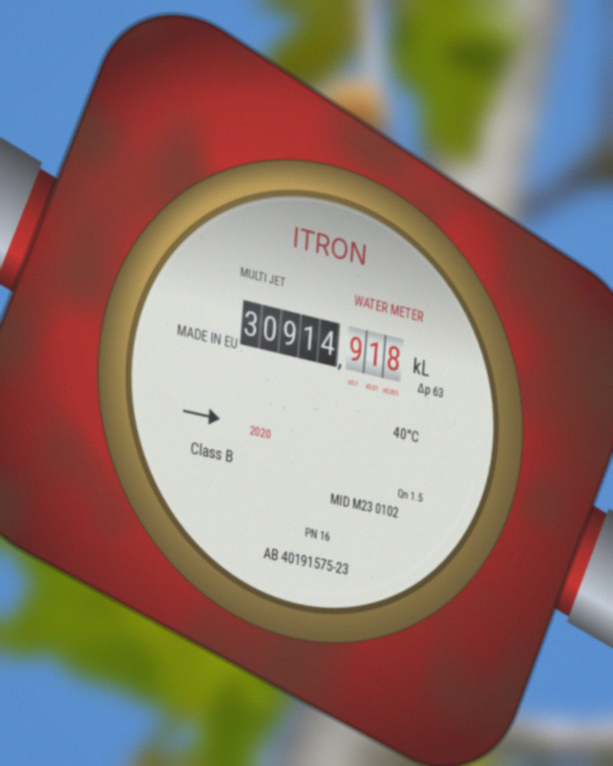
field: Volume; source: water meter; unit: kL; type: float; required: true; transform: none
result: 30914.918 kL
